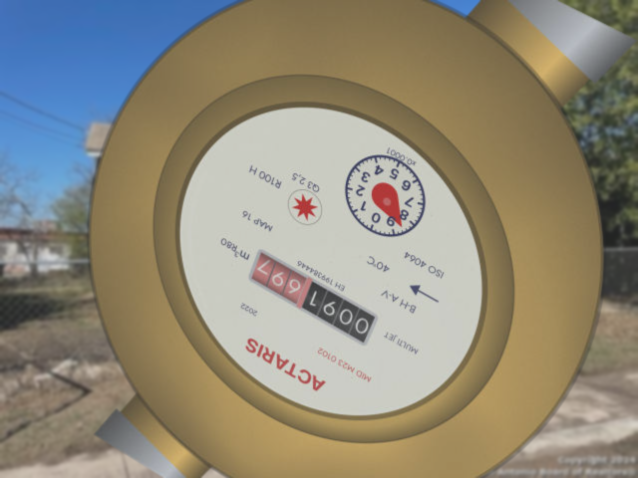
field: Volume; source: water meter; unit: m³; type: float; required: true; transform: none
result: 91.6968 m³
